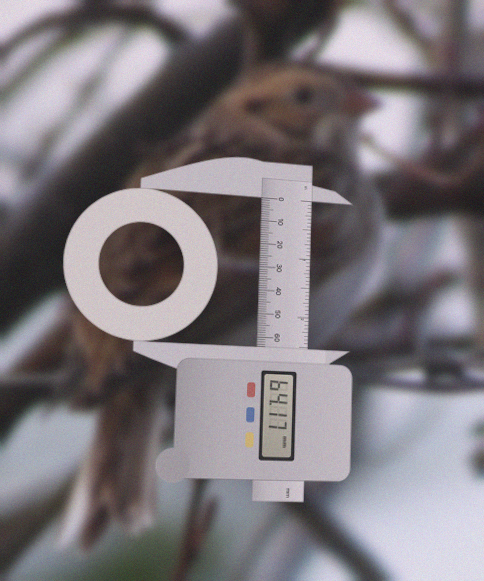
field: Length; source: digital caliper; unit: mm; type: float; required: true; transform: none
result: 64.17 mm
